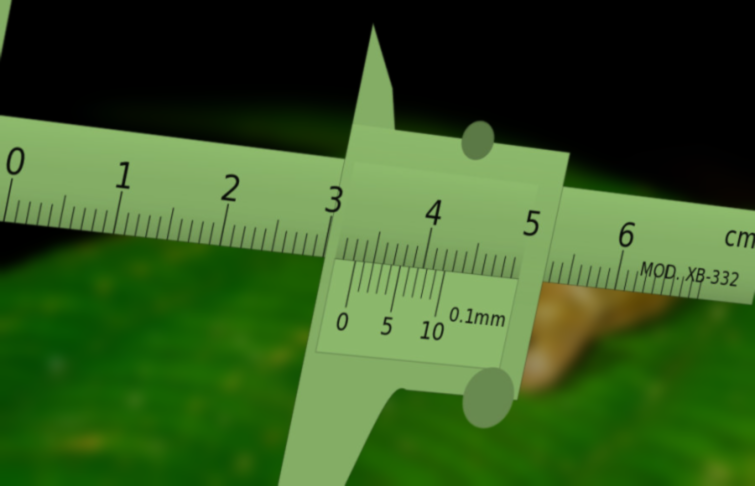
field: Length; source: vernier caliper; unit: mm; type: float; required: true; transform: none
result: 33.2 mm
